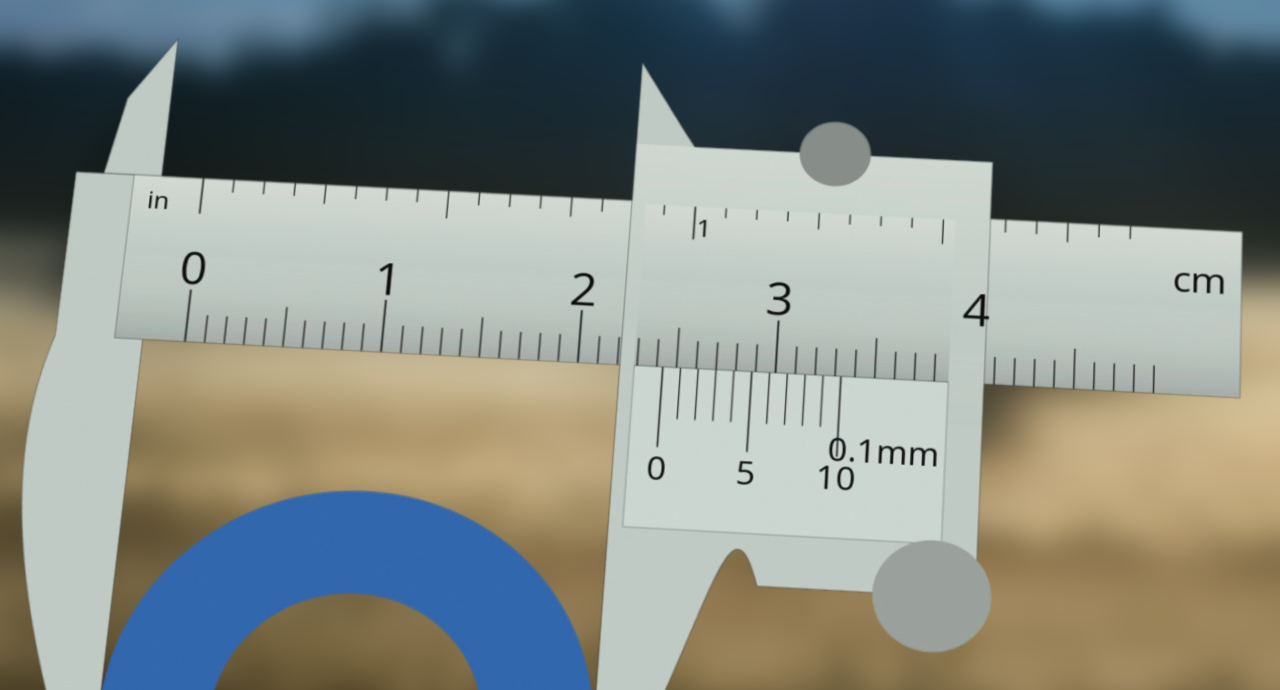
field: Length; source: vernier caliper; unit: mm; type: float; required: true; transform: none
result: 24.3 mm
